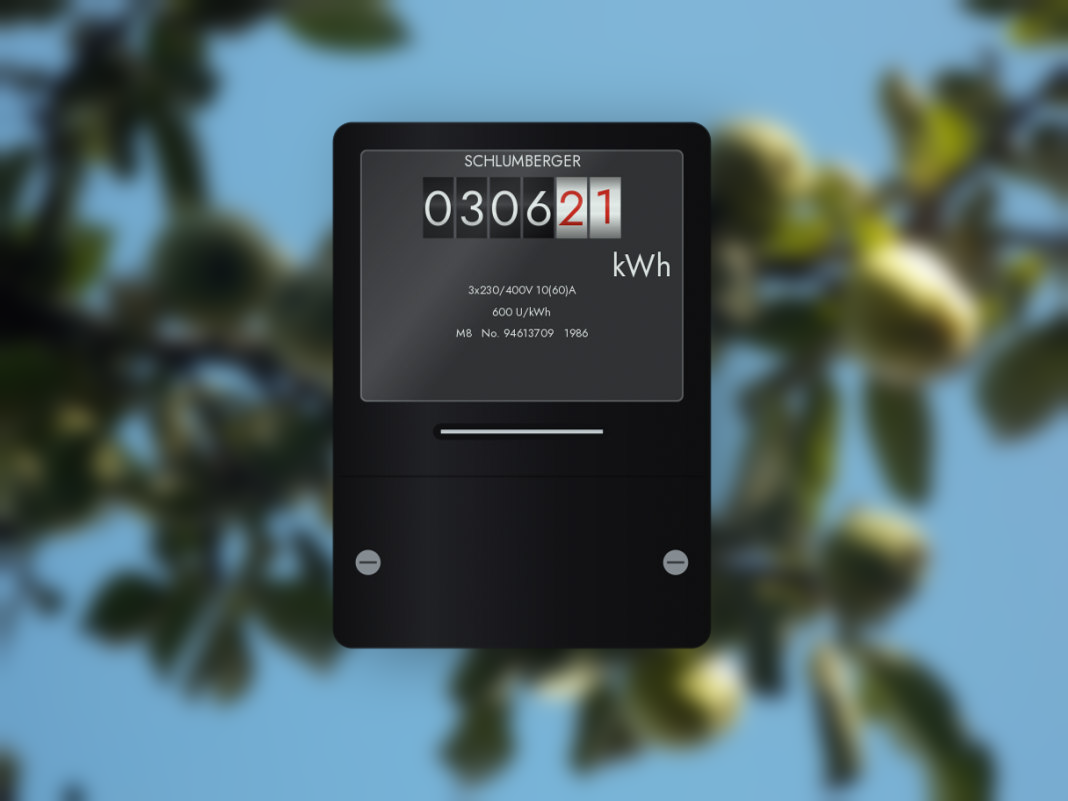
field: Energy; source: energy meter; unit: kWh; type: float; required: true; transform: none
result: 306.21 kWh
